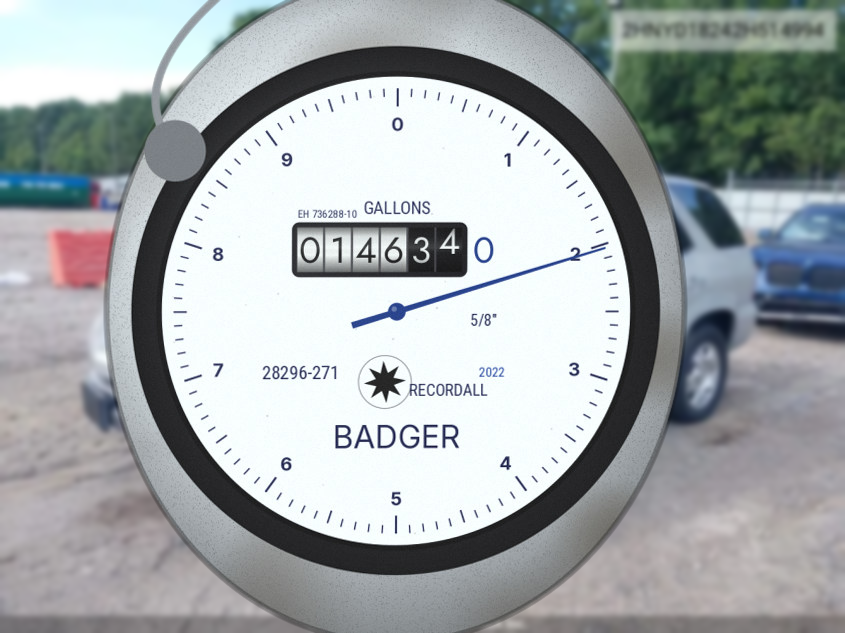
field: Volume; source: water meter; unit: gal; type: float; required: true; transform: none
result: 146342.0 gal
